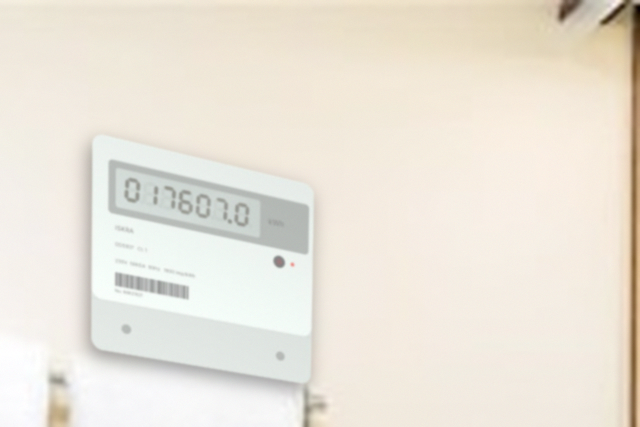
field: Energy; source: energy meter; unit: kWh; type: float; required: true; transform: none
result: 17607.0 kWh
